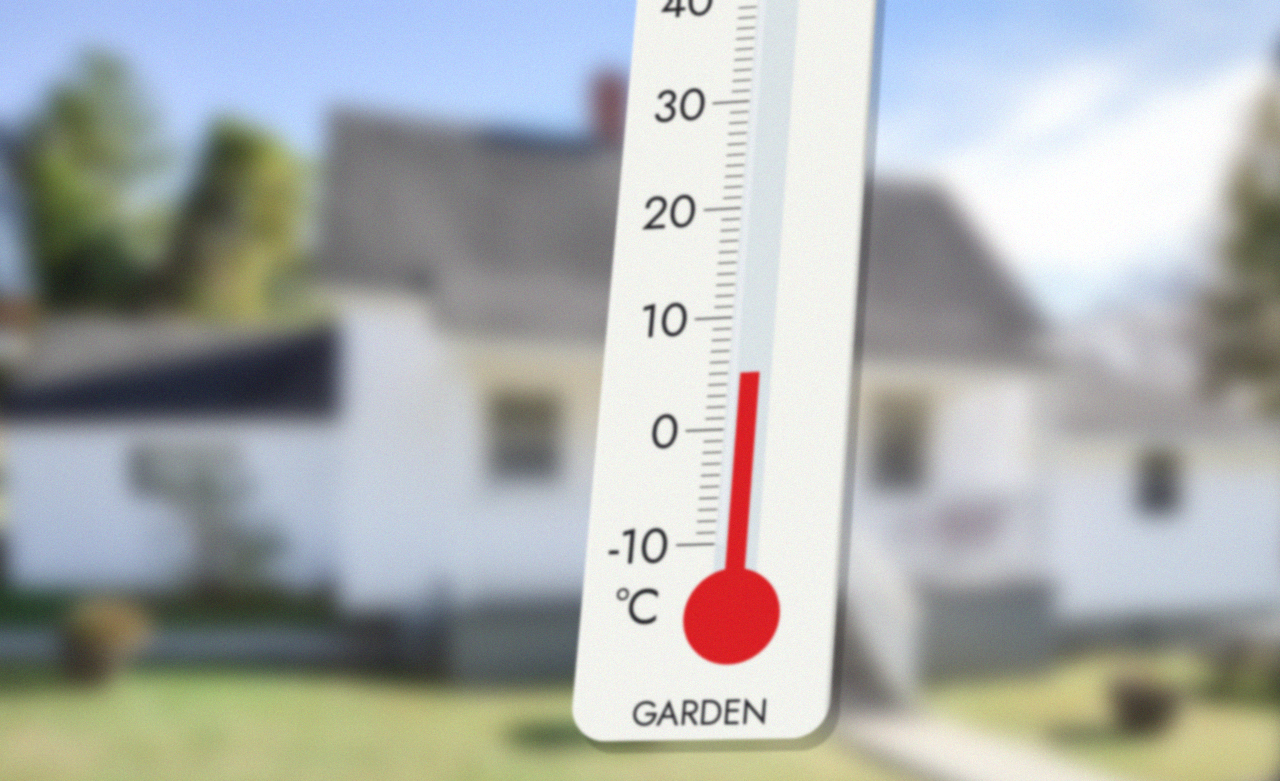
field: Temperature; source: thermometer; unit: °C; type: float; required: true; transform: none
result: 5 °C
